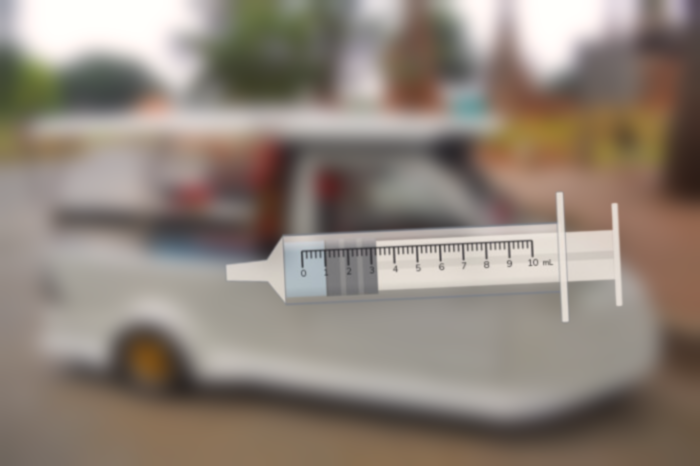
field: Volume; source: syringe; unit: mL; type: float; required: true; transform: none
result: 1 mL
